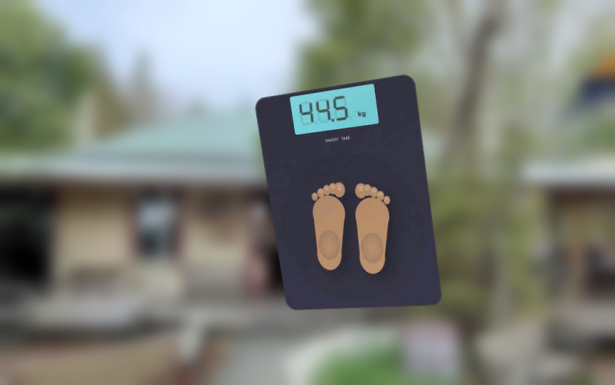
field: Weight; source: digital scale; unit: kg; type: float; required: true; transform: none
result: 44.5 kg
